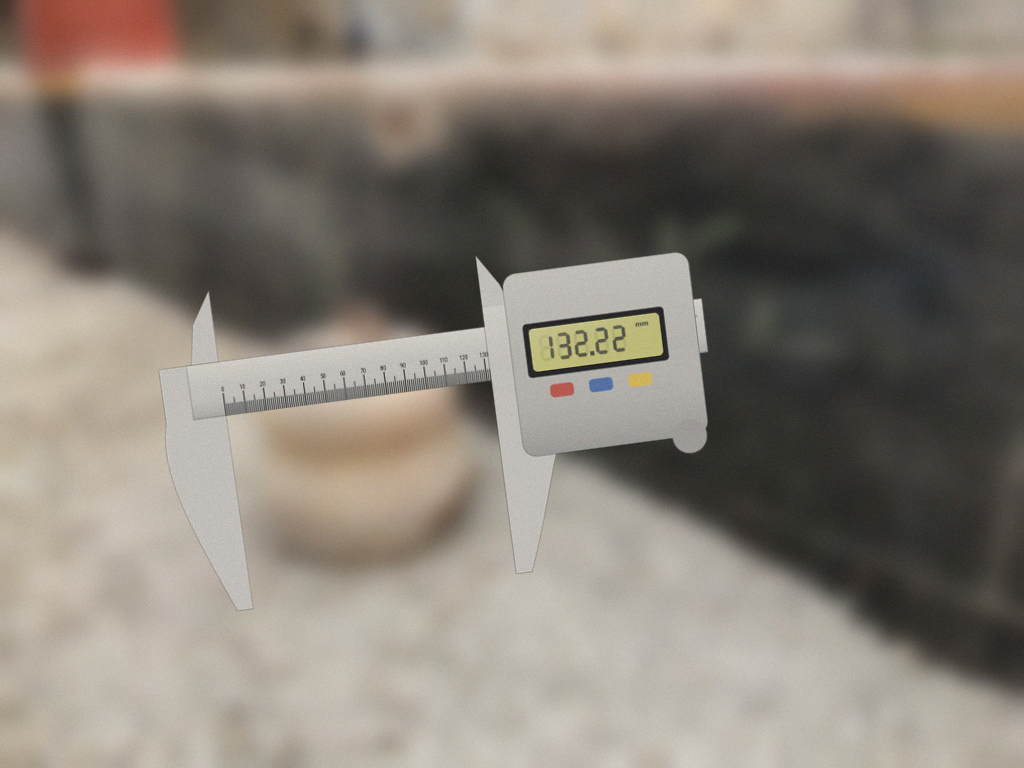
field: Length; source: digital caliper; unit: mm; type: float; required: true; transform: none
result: 132.22 mm
